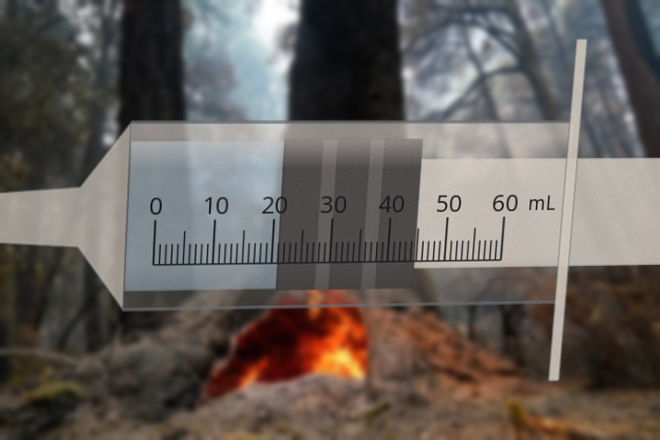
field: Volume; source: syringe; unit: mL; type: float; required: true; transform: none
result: 21 mL
